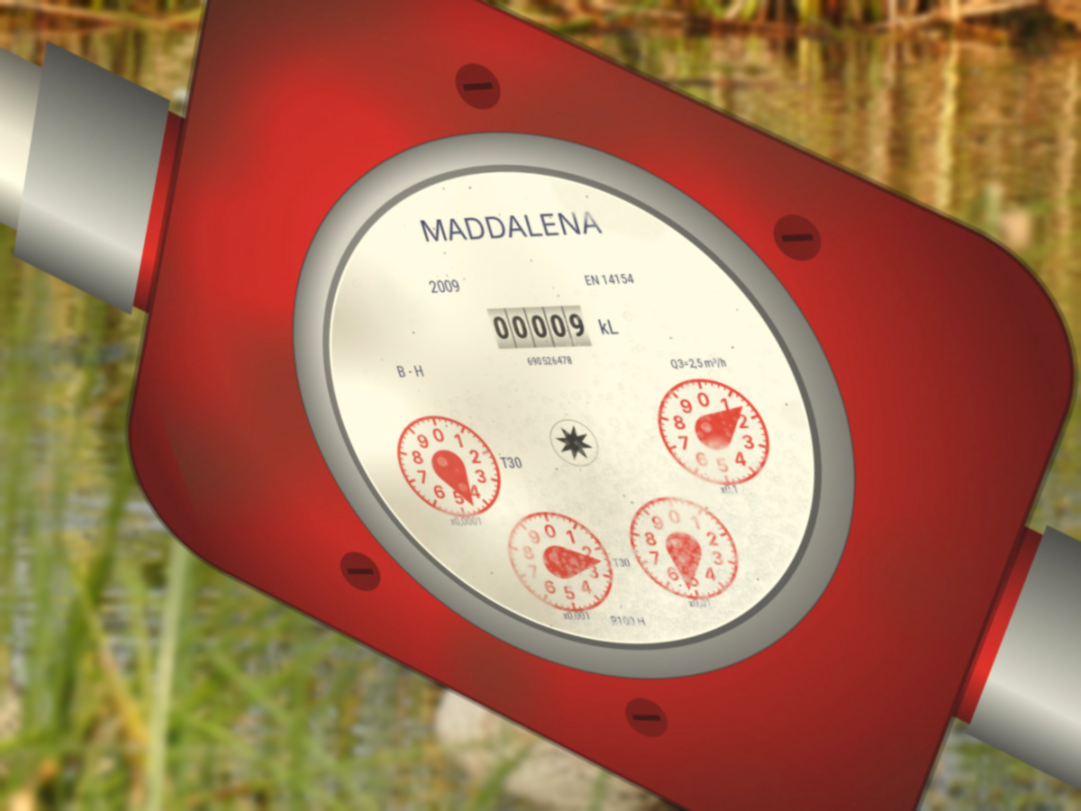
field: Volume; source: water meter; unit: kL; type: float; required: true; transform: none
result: 9.1524 kL
